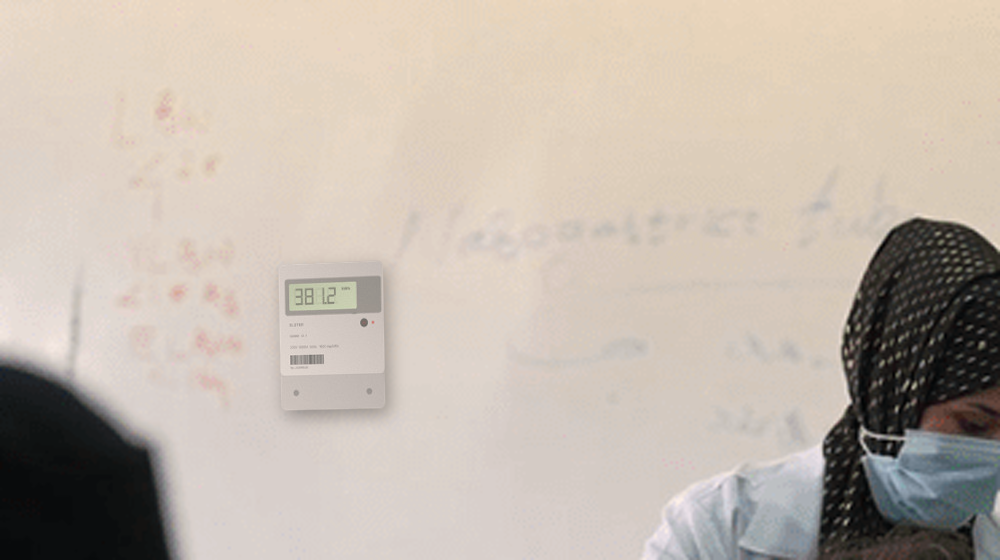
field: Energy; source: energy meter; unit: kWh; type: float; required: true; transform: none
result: 381.2 kWh
